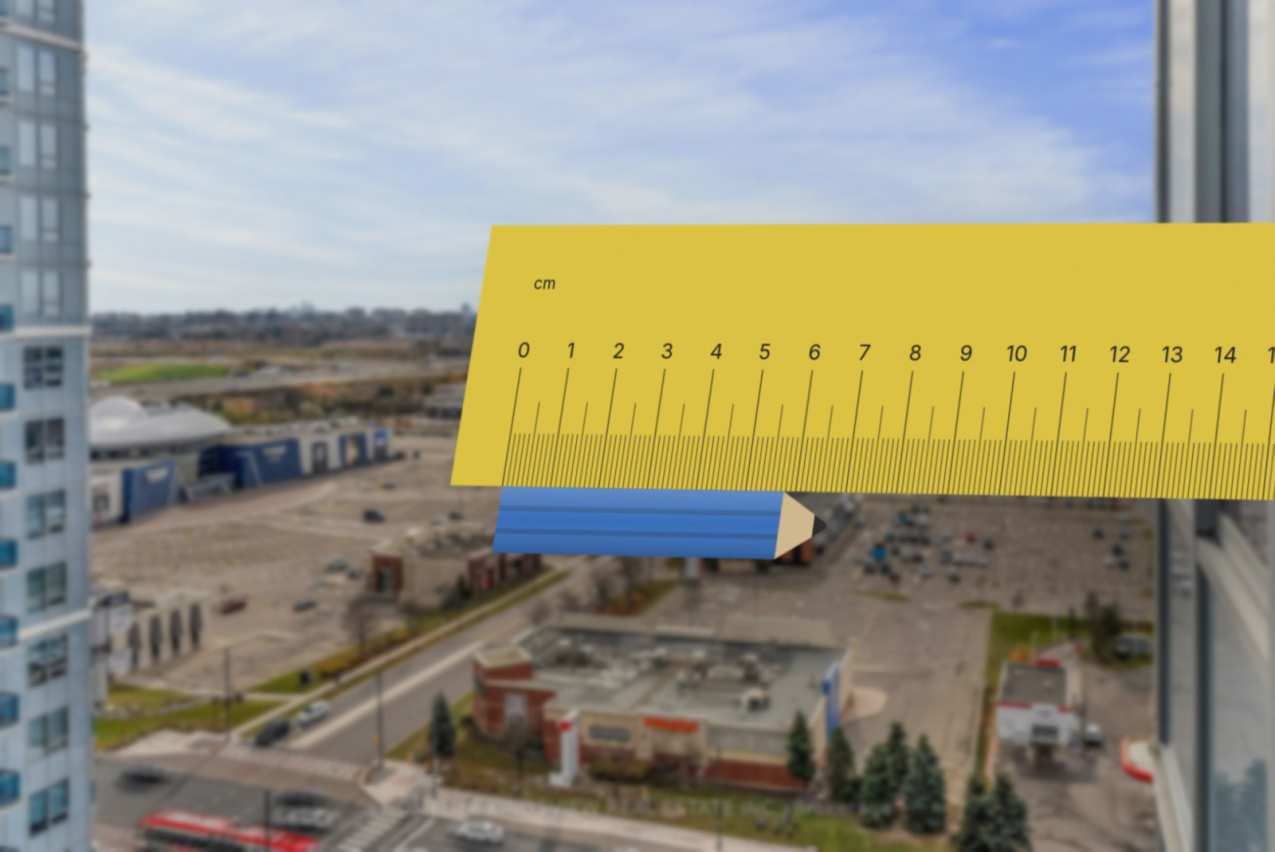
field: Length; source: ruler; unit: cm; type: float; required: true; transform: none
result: 6.7 cm
